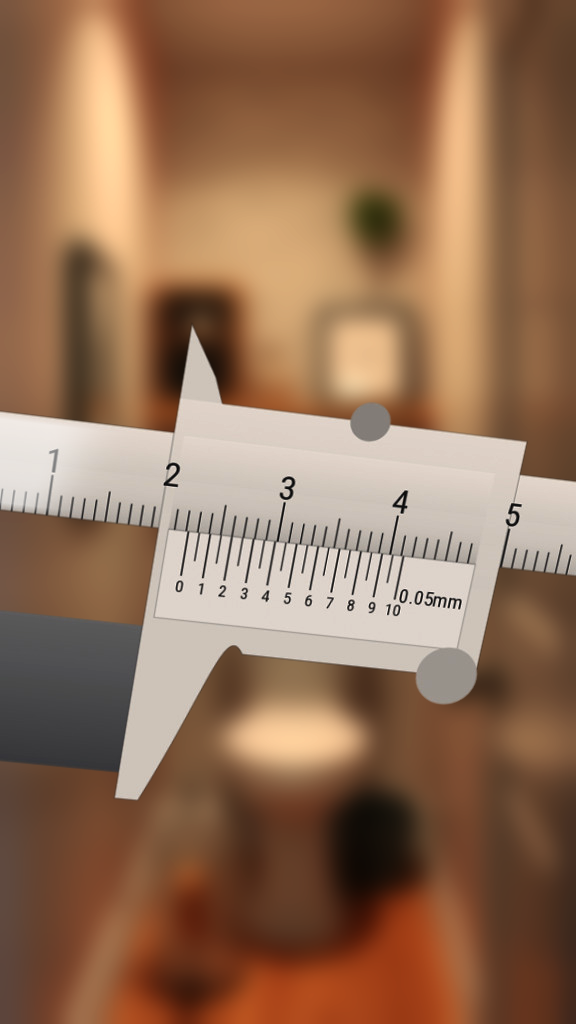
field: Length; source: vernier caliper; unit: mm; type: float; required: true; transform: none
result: 22.2 mm
